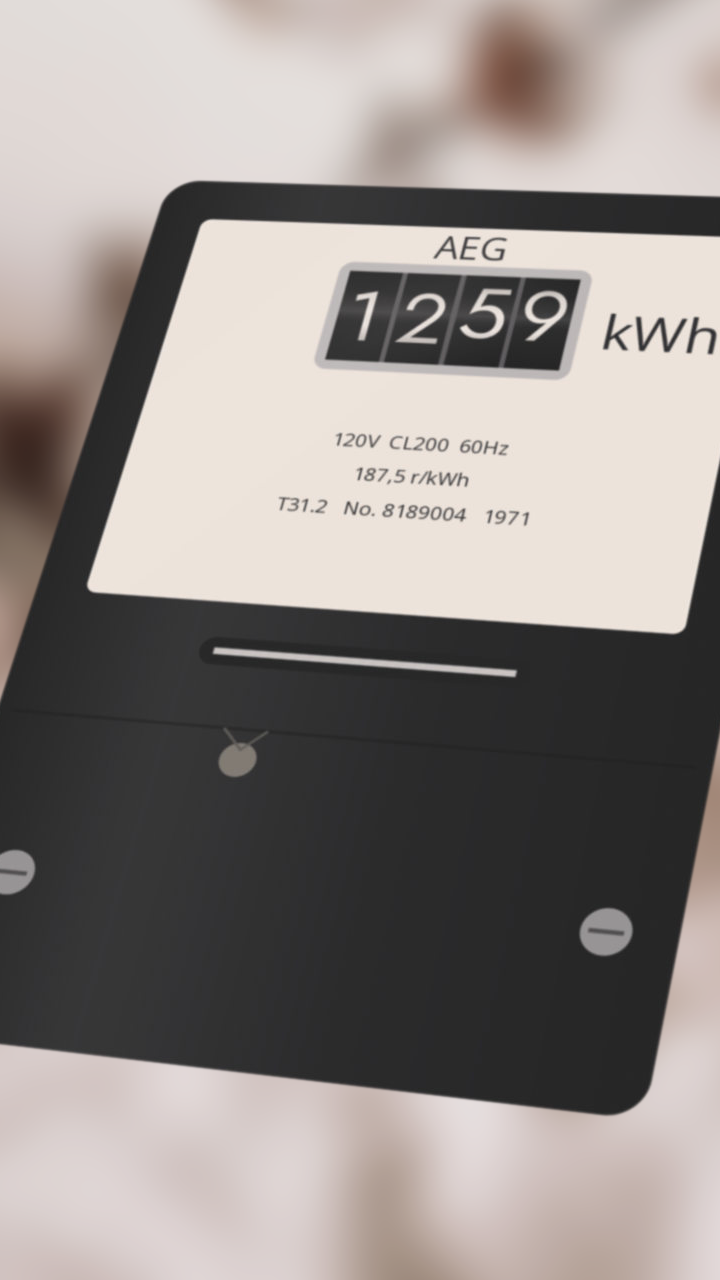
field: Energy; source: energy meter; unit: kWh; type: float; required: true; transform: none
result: 1259 kWh
